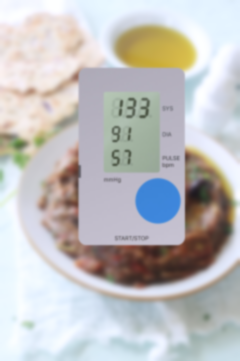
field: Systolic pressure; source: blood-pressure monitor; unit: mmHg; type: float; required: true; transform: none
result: 133 mmHg
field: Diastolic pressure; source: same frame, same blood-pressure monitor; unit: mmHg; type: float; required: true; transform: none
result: 91 mmHg
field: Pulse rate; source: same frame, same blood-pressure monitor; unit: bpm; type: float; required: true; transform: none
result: 57 bpm
